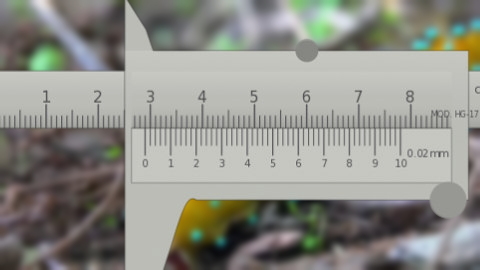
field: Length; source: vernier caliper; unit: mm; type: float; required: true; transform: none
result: 29.0 mm
